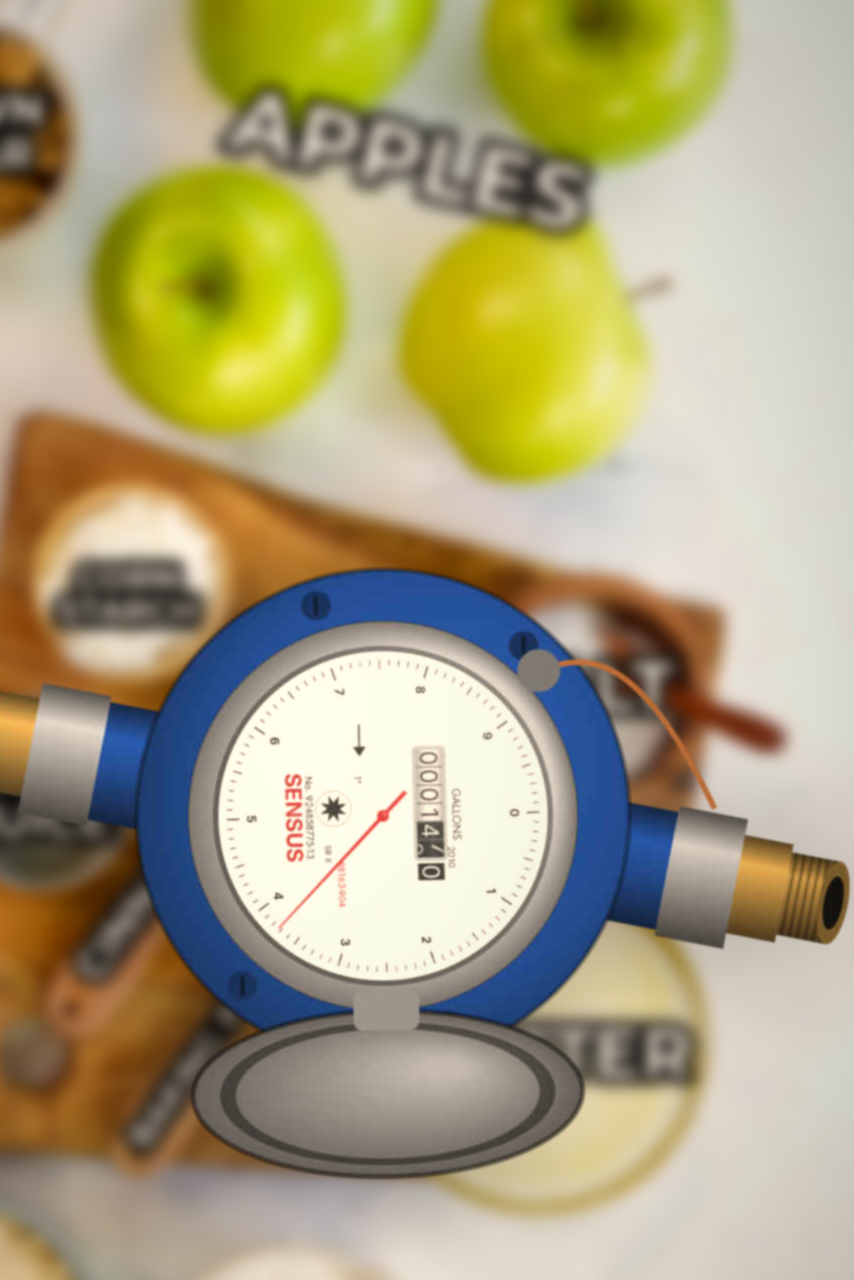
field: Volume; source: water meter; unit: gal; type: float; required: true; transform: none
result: 1473.7 gal
